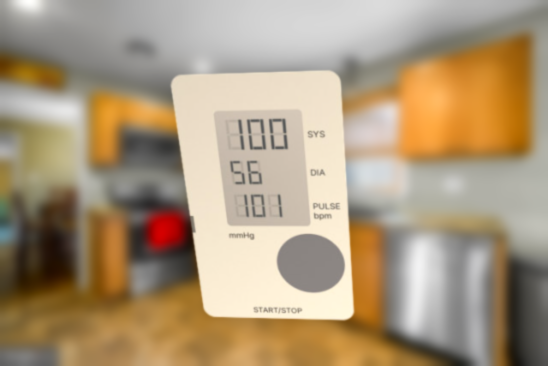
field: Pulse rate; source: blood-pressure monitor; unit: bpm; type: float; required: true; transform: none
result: 101 bpm
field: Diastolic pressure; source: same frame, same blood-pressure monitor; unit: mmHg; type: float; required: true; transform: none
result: 56 mmHg
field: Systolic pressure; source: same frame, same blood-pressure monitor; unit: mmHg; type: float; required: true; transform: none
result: 100 mmHg
